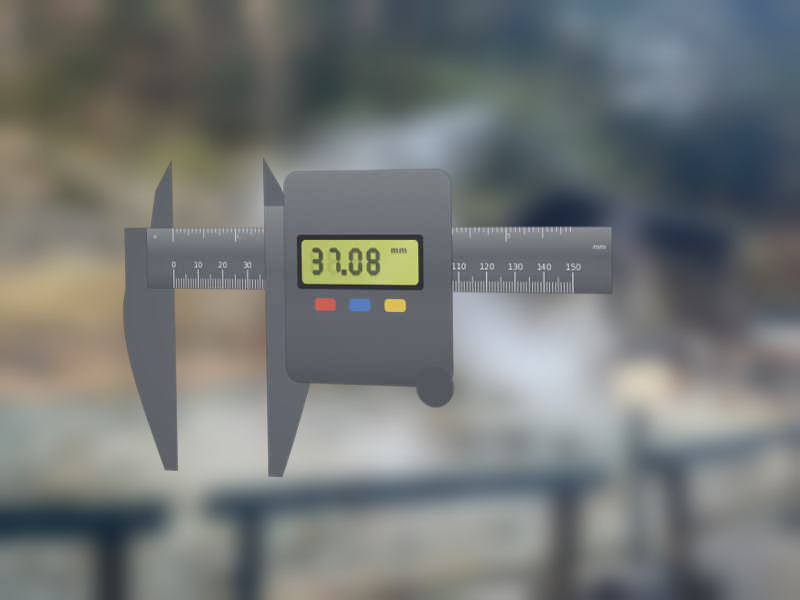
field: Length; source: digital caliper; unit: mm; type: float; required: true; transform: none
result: 37.08 mm
